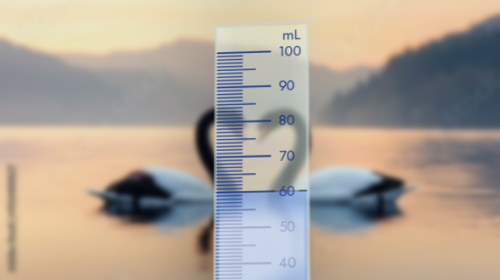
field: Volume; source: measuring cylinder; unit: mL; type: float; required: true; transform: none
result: 60 mL
